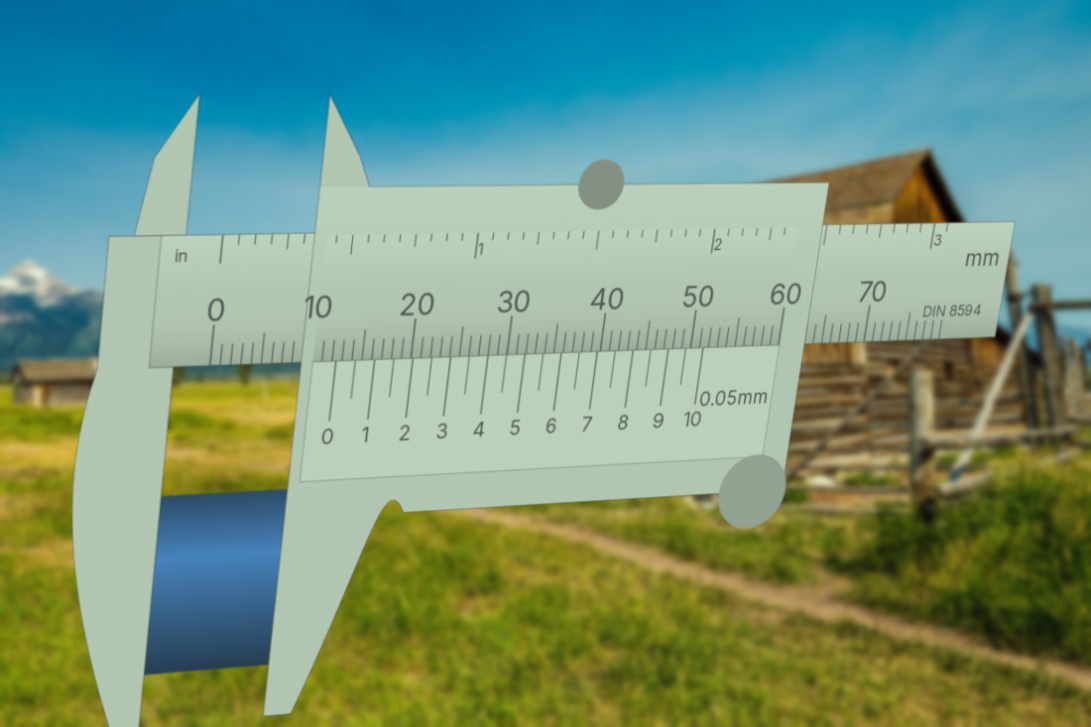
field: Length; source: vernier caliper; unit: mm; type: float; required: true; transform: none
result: 12.4 mm
